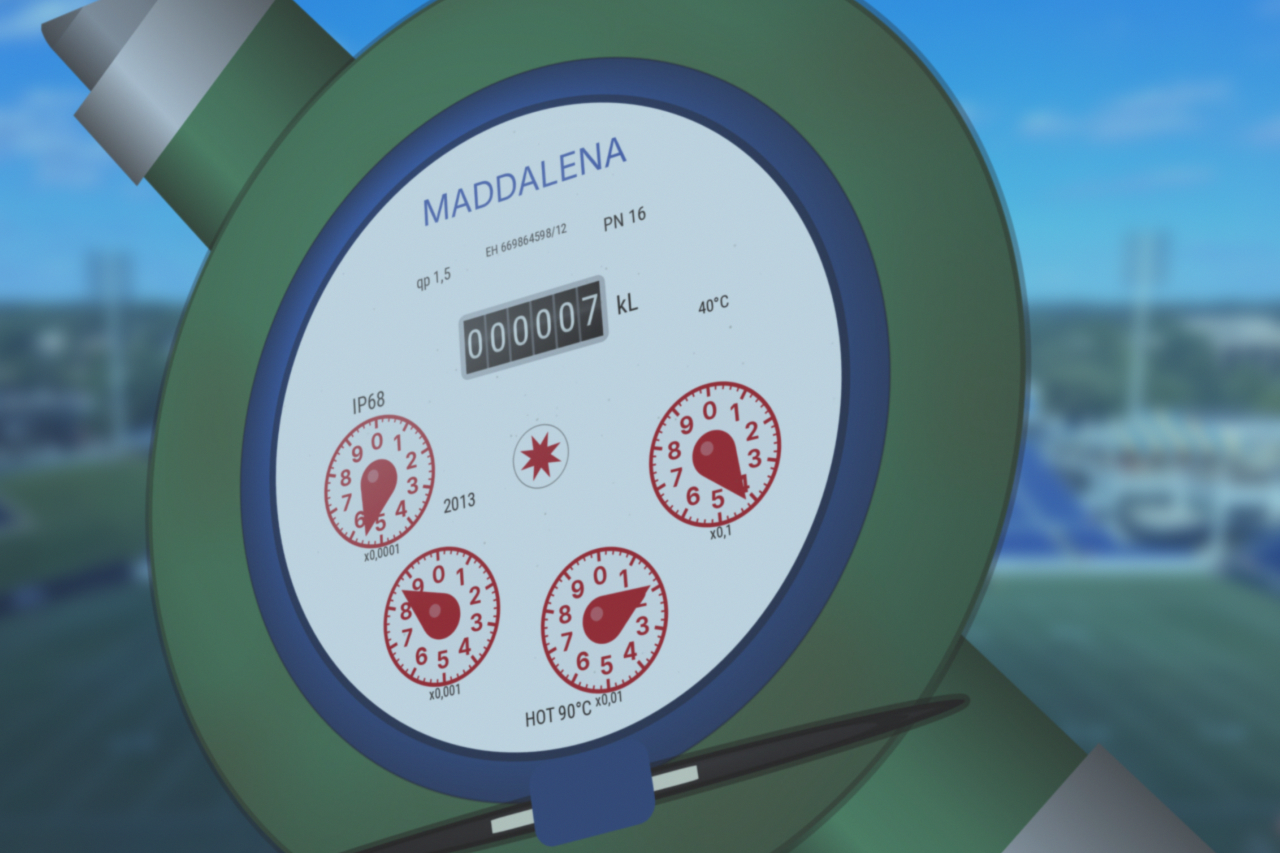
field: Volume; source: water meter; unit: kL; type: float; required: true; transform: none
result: 7.4185 kL
